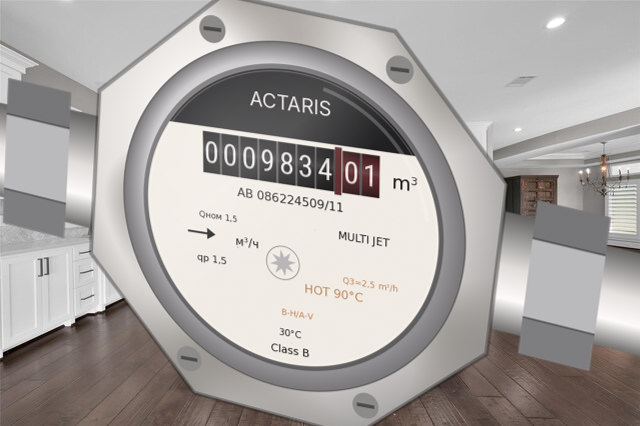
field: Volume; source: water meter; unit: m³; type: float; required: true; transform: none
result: 9834.01 m³
